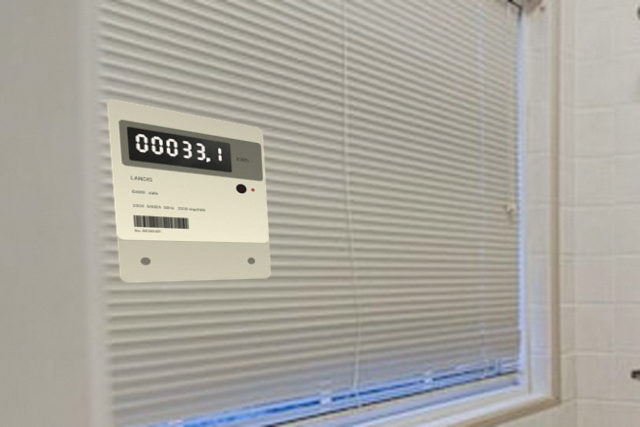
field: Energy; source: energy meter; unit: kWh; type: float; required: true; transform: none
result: 33.1 kWh
